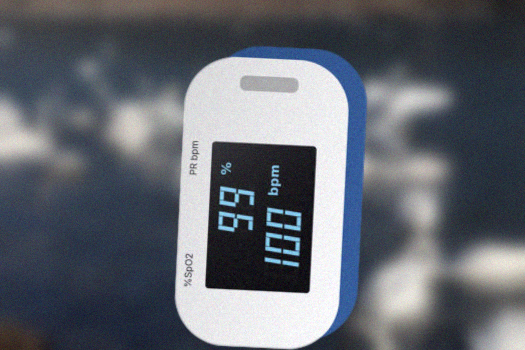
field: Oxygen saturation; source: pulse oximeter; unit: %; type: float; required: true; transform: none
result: 99 %
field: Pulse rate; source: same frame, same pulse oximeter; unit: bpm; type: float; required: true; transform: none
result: 100 bpm
